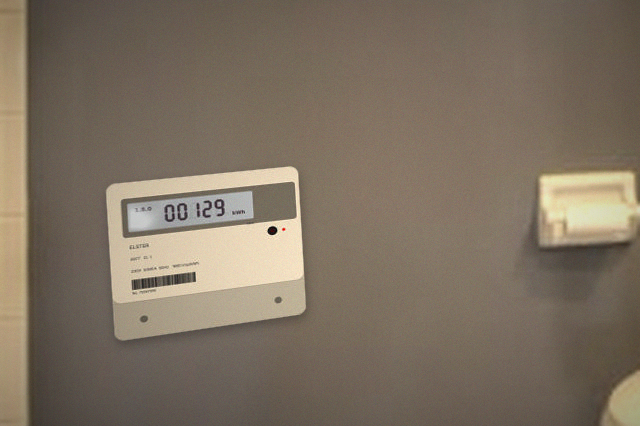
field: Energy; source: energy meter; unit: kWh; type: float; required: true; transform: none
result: 129 kWh
